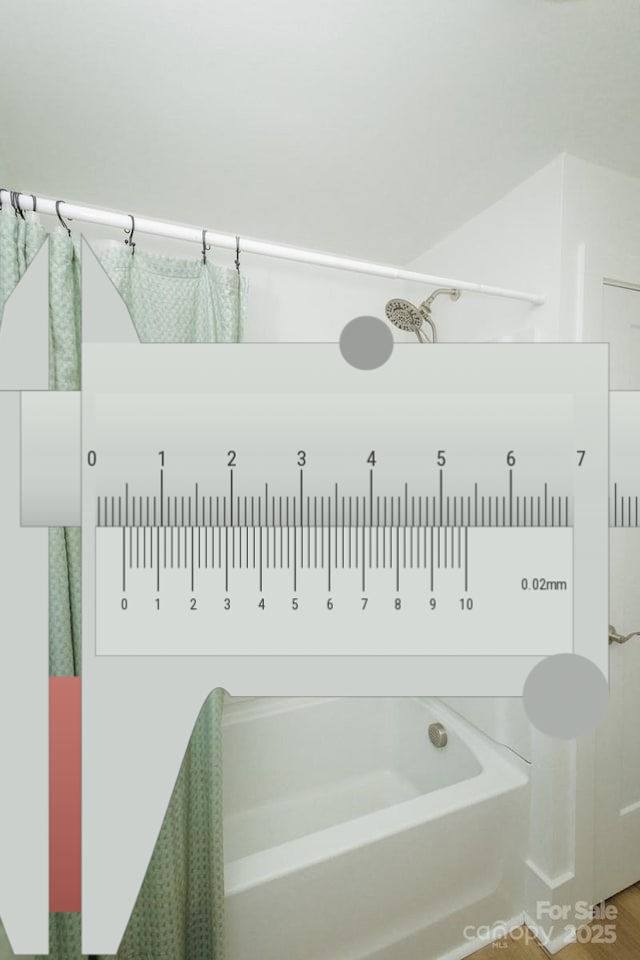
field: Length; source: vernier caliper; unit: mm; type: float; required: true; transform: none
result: 4.6 mm
